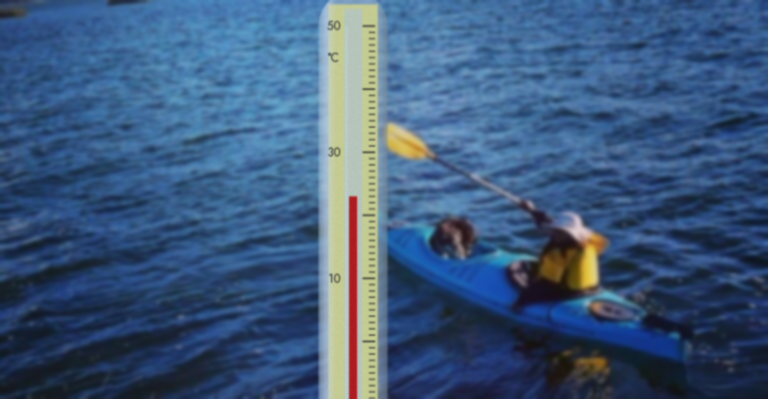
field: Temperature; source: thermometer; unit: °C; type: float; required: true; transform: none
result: 23 °C
